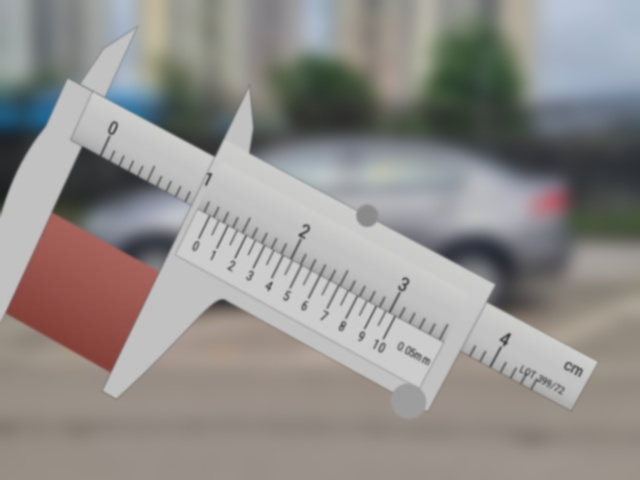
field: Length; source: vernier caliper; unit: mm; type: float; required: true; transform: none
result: 11.6 mm
